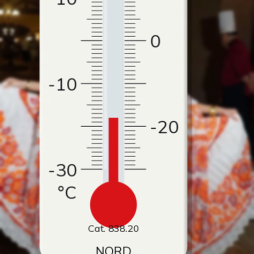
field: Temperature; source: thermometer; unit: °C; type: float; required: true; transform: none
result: -18 °C
